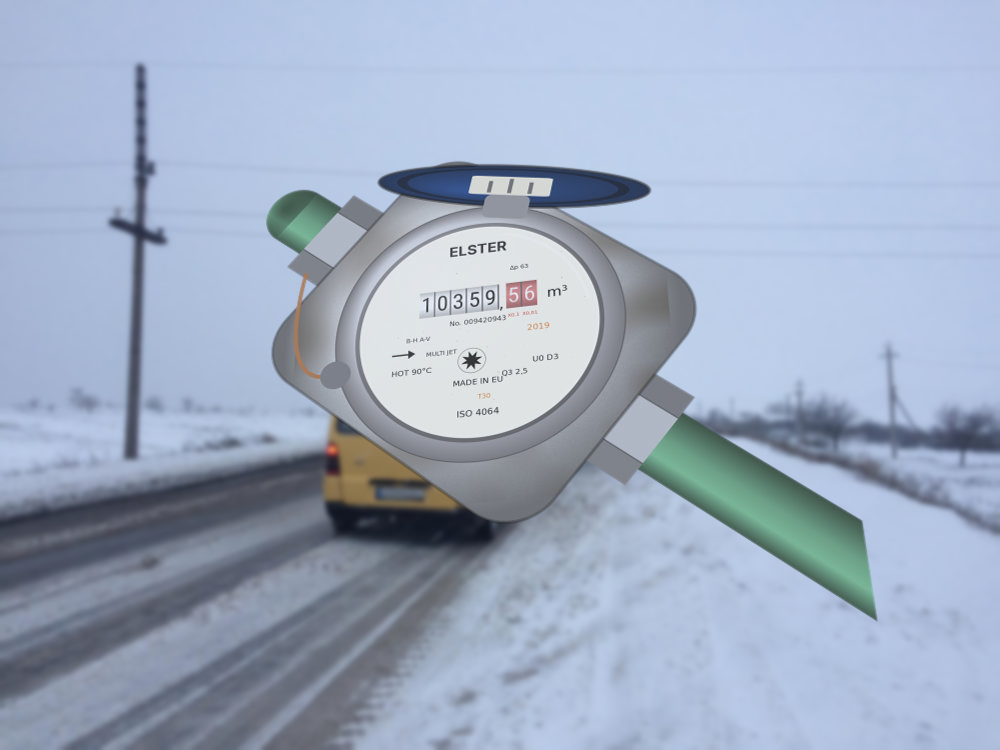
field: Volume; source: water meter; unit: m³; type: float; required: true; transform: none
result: 10359.56 m³
